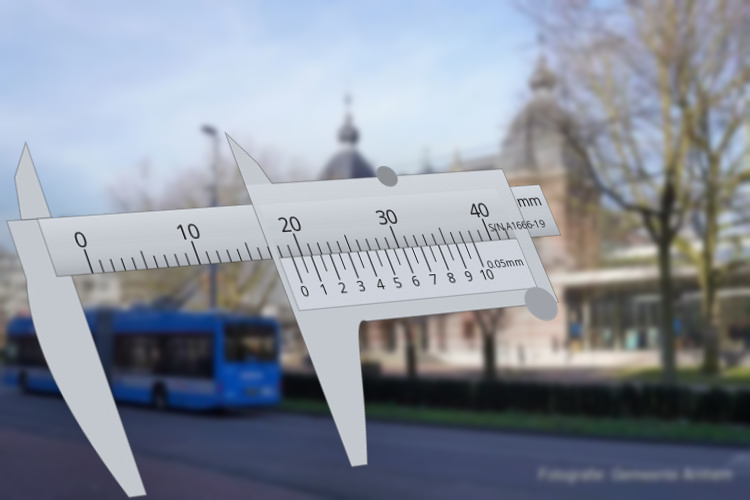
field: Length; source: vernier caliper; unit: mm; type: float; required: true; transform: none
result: 19.0 mm
